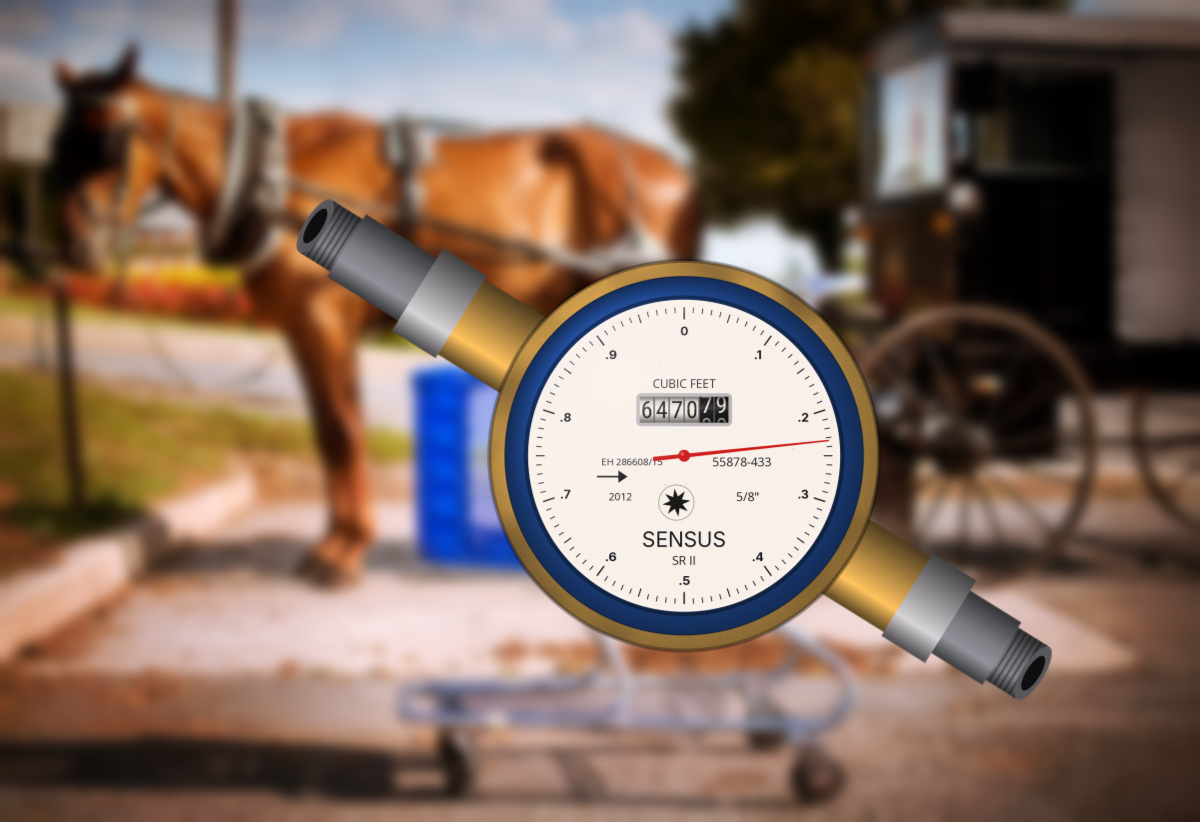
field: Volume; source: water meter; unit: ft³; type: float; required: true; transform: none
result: 647079.23 ft³
